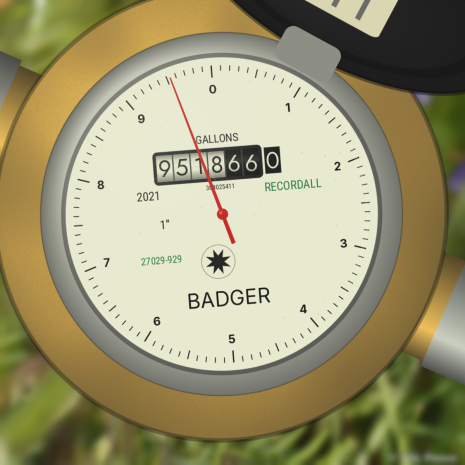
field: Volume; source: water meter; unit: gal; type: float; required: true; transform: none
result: 9518659.5 gal
